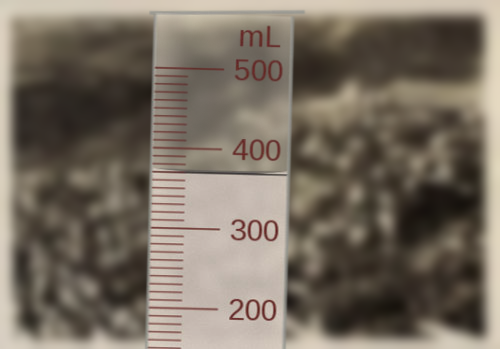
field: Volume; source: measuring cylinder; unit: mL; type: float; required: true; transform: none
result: 370 mL
